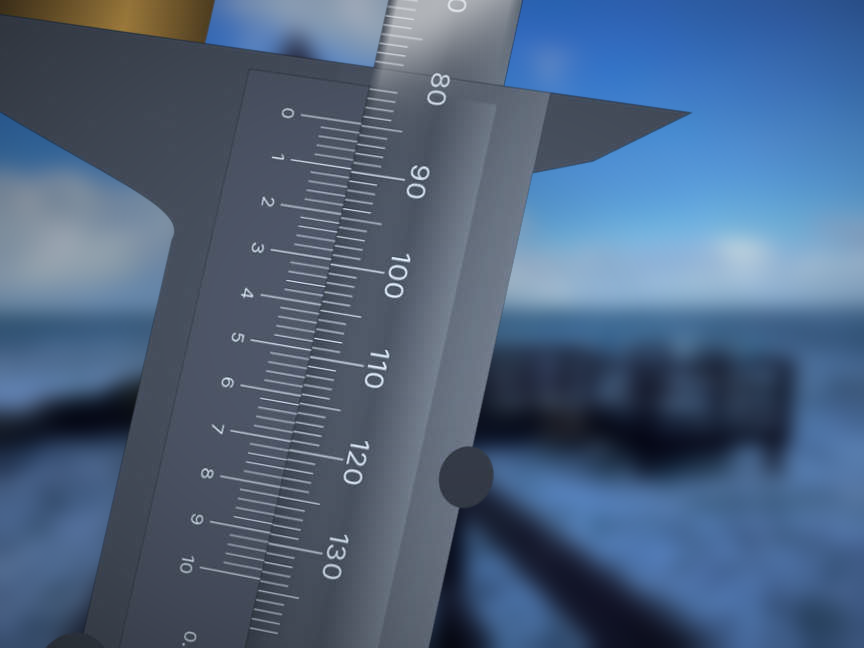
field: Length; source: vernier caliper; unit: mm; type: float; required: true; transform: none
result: 84.8 mm
